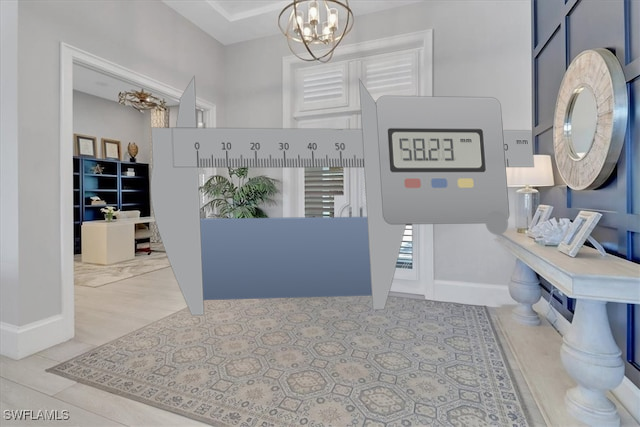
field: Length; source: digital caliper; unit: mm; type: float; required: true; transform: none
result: 58.23 mm
